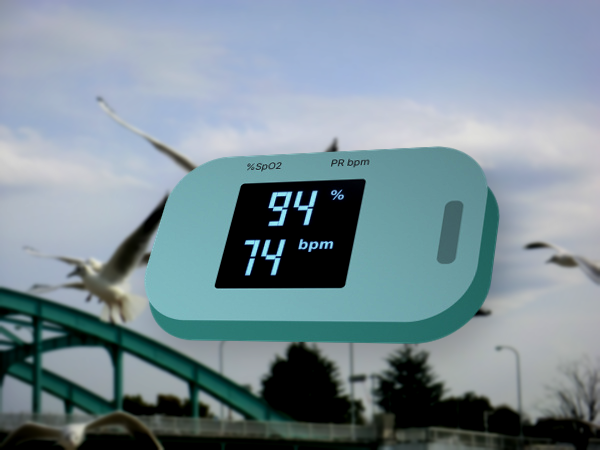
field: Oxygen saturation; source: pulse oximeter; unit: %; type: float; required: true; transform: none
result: 94 %
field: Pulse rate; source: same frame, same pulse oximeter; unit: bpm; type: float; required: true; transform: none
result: 74 bpm
